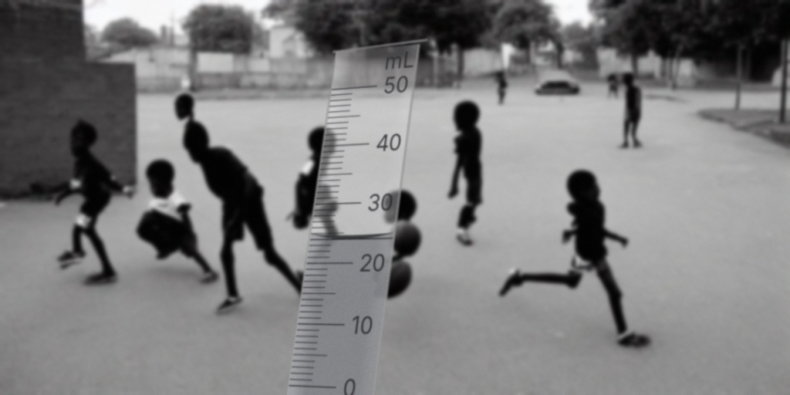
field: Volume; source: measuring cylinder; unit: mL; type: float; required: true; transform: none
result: 24 mL
